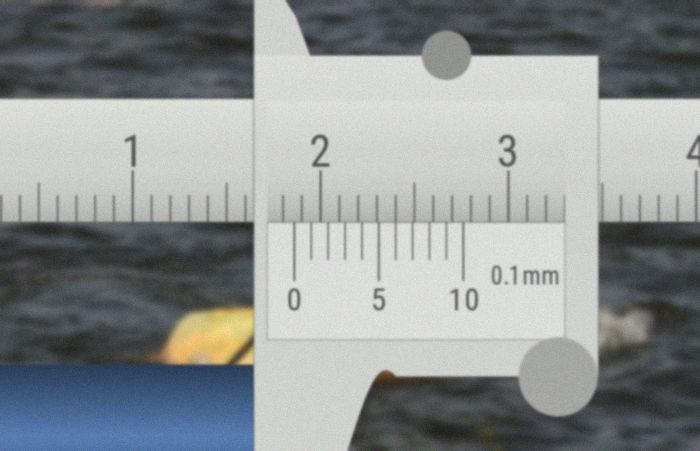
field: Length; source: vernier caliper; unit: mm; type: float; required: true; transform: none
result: 18.6 mm
